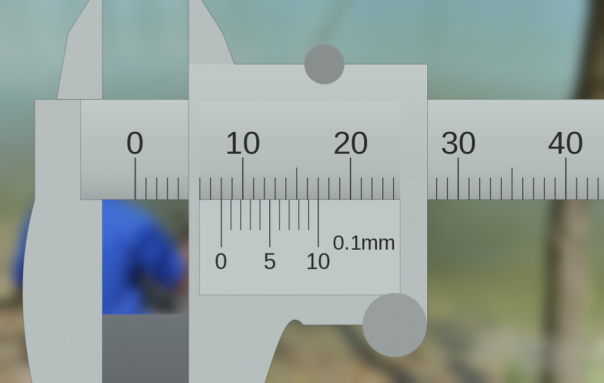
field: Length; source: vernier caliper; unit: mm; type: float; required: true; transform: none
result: 8.0 mm
